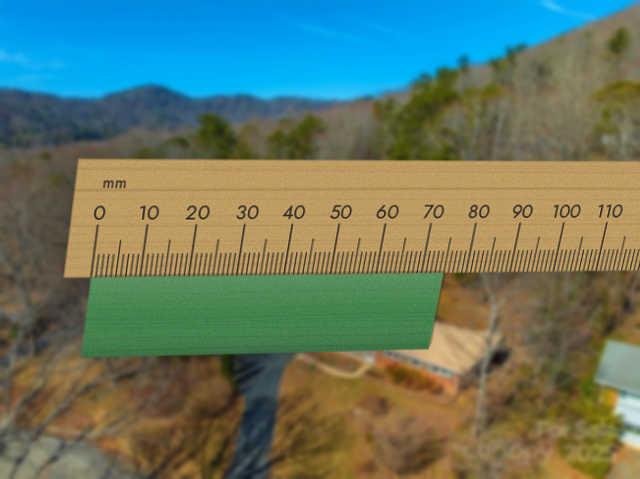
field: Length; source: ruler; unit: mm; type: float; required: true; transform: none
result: 75 mm
